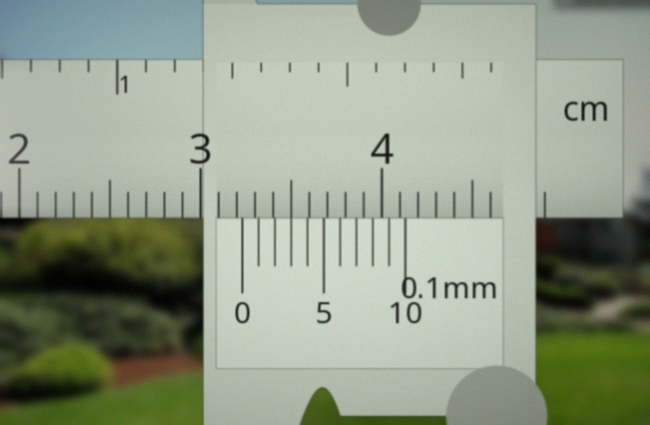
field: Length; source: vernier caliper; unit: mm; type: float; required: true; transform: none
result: 32.3 mm
